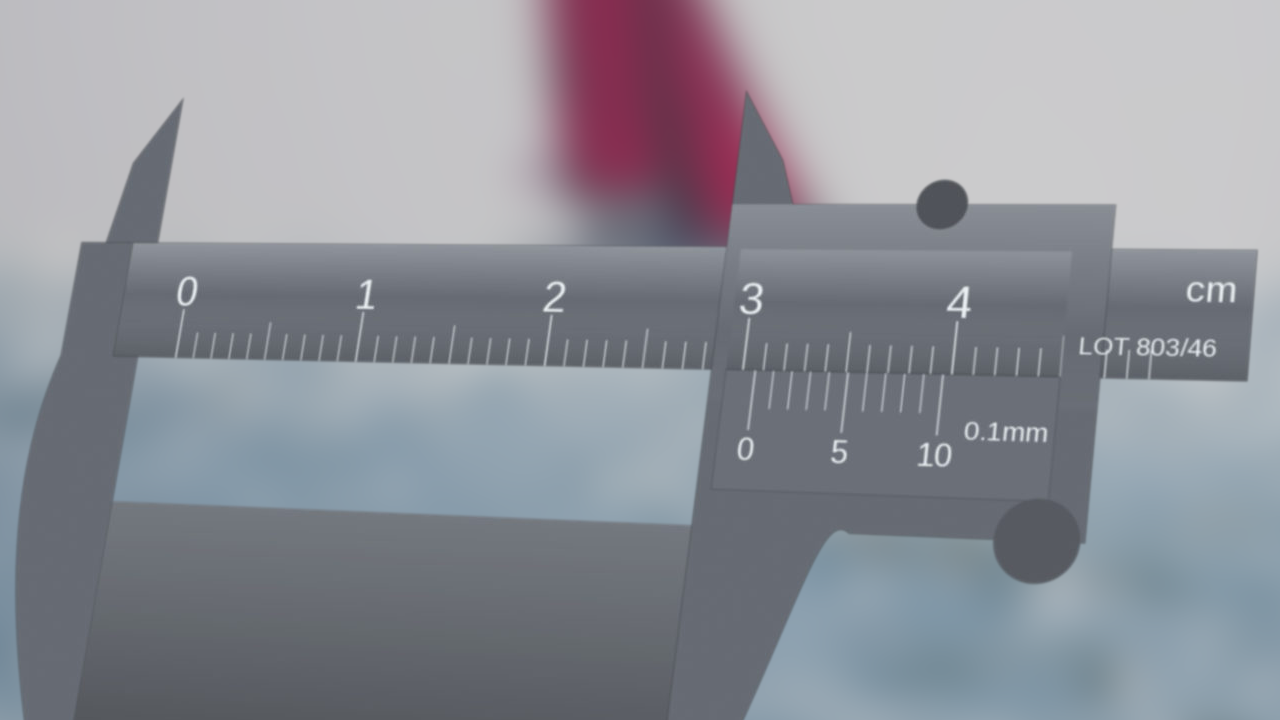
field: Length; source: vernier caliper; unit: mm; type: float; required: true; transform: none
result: 30.6 mm
